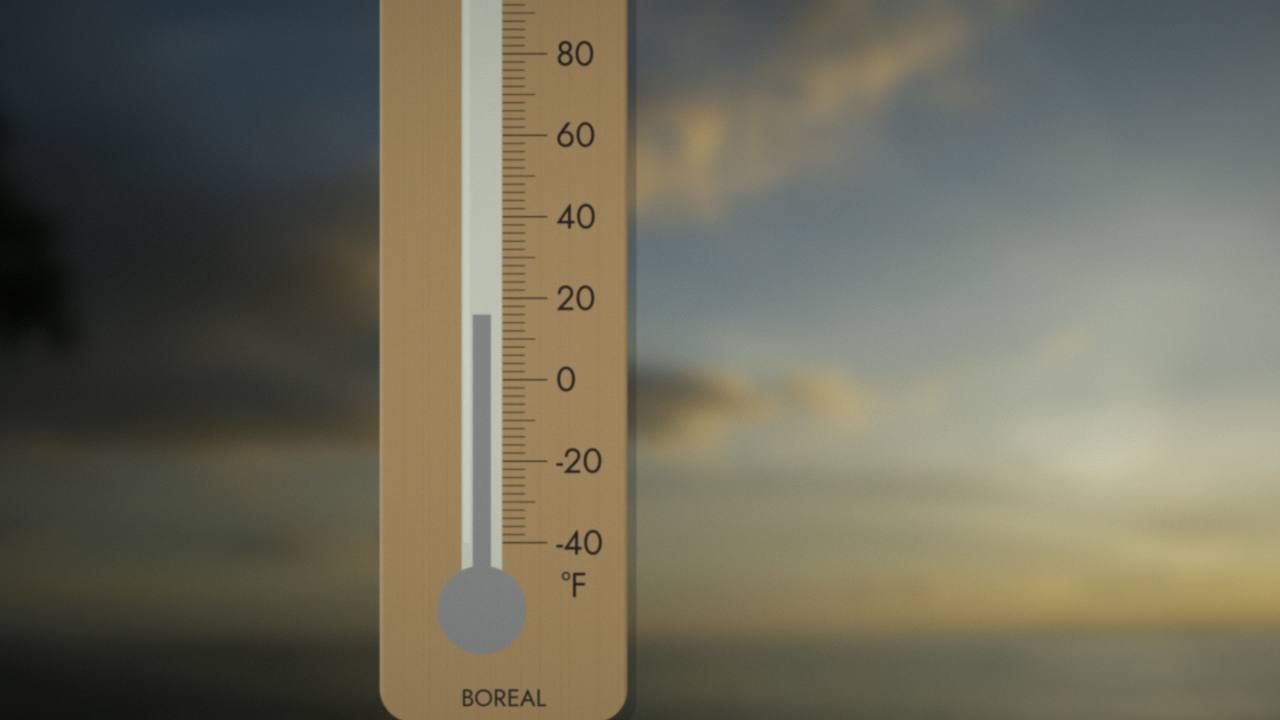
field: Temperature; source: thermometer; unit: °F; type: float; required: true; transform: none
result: 16 °F
